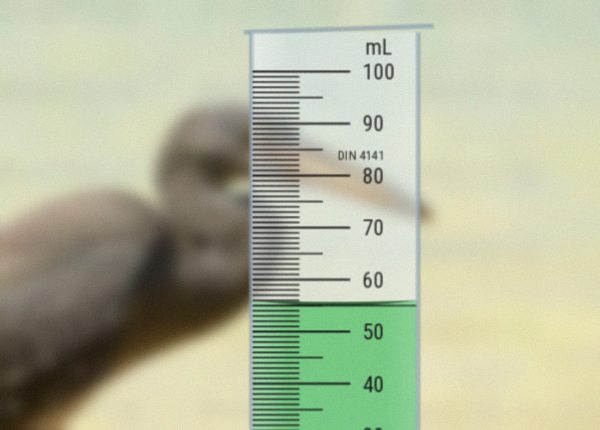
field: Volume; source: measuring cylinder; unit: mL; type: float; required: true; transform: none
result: 55 mL
